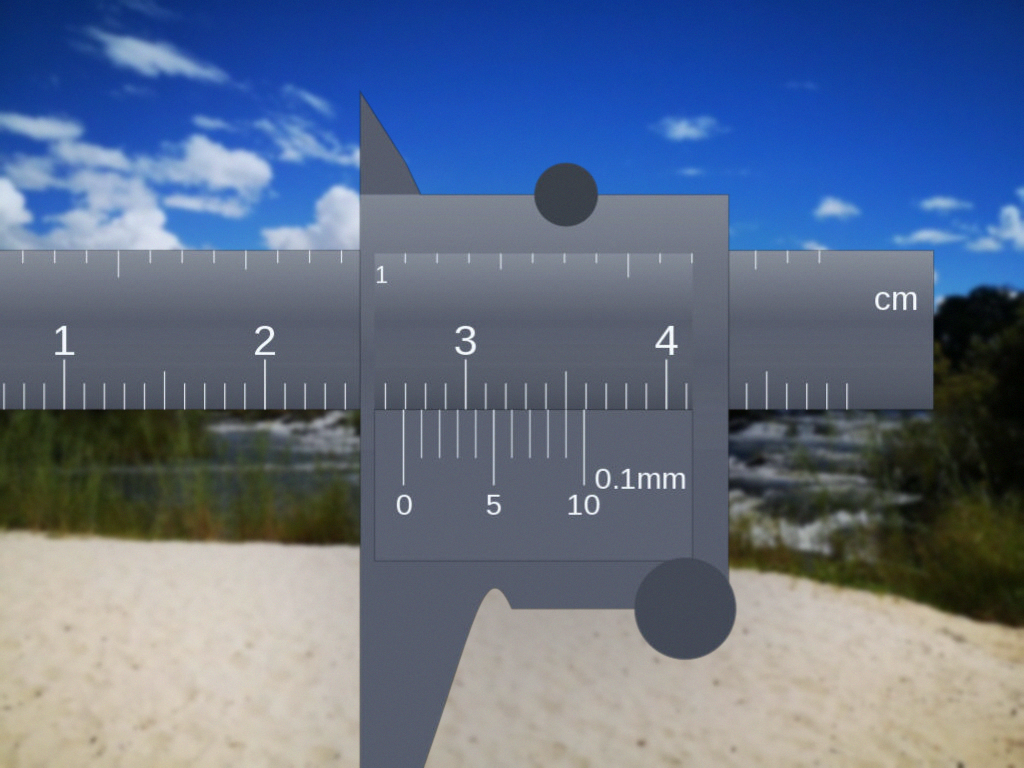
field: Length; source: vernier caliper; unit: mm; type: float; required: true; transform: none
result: 26.9 mm
